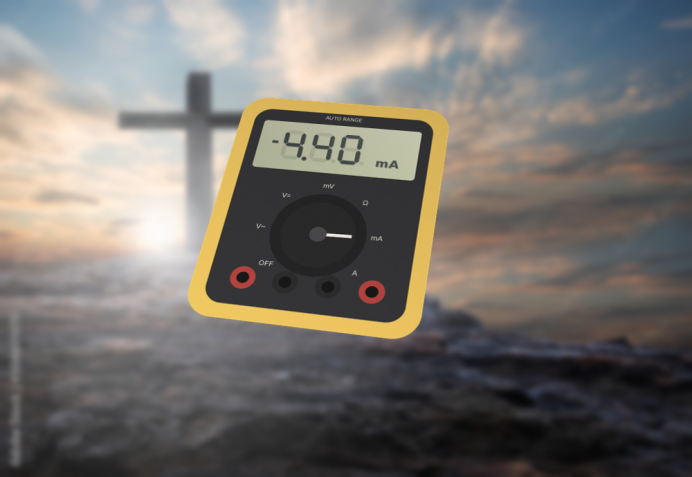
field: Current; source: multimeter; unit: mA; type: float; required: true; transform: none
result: -4.40 mA
